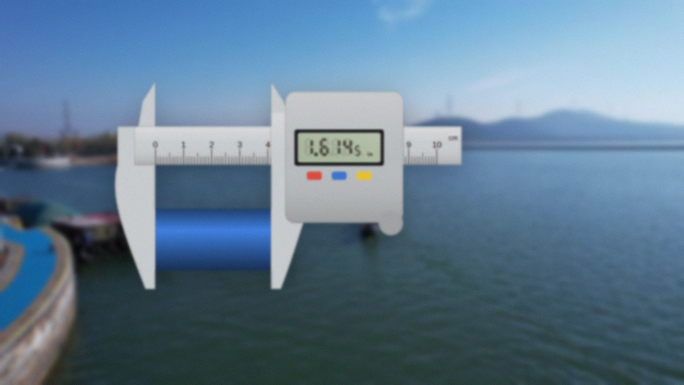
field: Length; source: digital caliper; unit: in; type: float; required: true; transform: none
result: 1.6145 in
